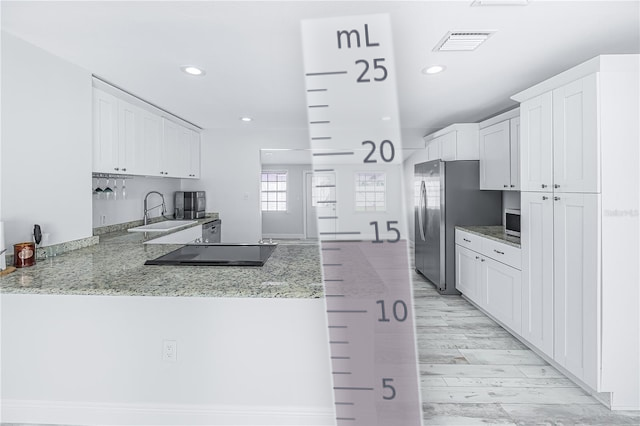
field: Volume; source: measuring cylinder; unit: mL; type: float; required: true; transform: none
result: 14.5 mL
